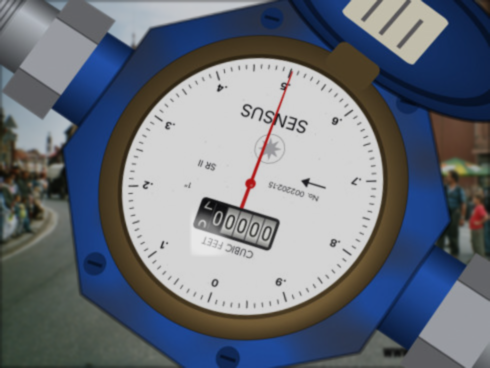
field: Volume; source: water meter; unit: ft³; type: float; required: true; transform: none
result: 6.50 ft³
